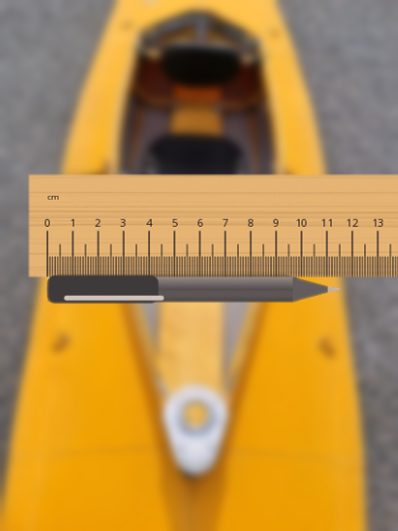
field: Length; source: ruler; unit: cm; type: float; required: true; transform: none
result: 11.5 cm
